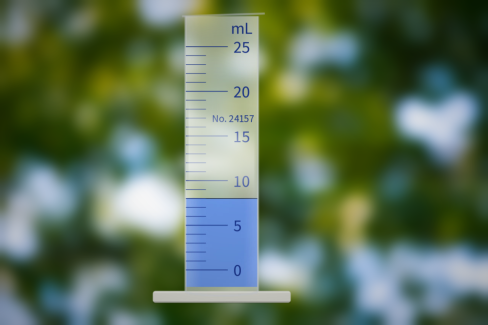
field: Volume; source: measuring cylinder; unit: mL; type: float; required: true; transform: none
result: 8 mL
